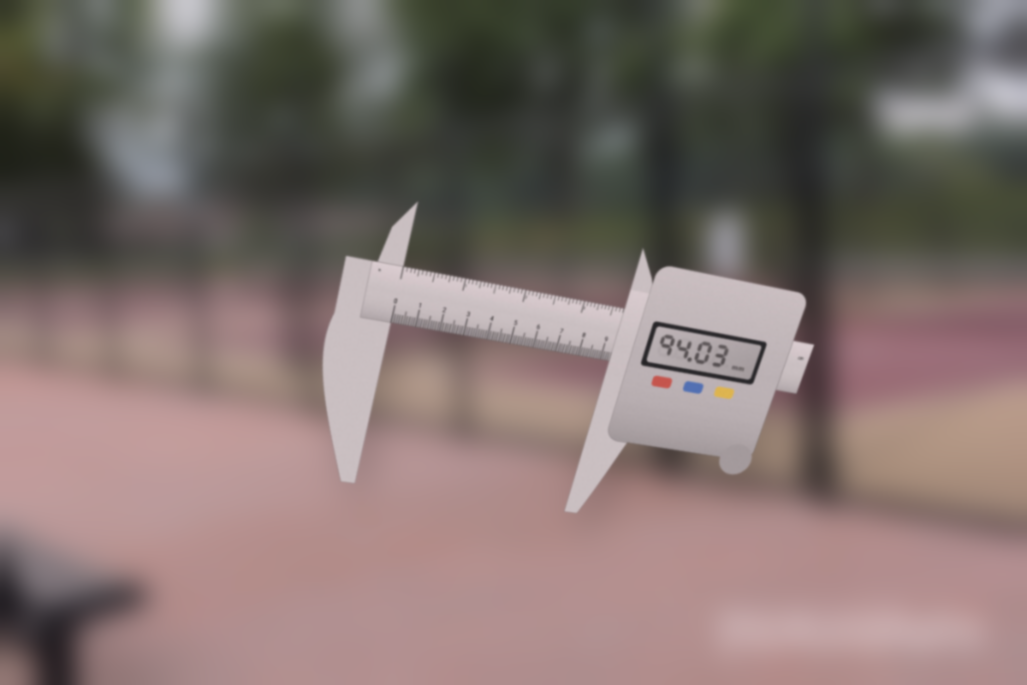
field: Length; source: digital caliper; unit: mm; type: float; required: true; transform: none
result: 94.03 mm
